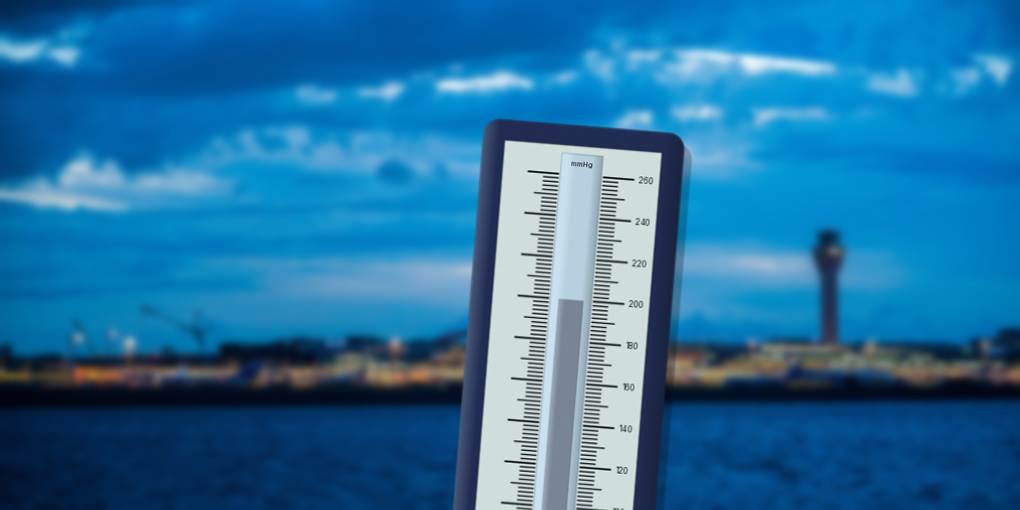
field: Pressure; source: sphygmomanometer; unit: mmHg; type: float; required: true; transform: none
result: 200 mmHg
